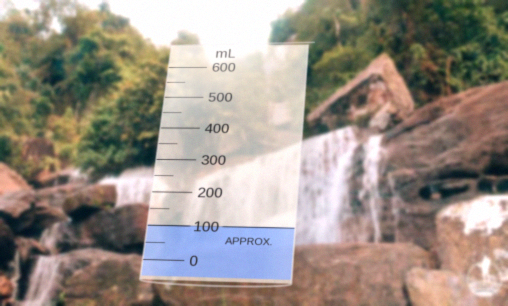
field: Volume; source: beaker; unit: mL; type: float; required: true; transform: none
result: 100 mL
